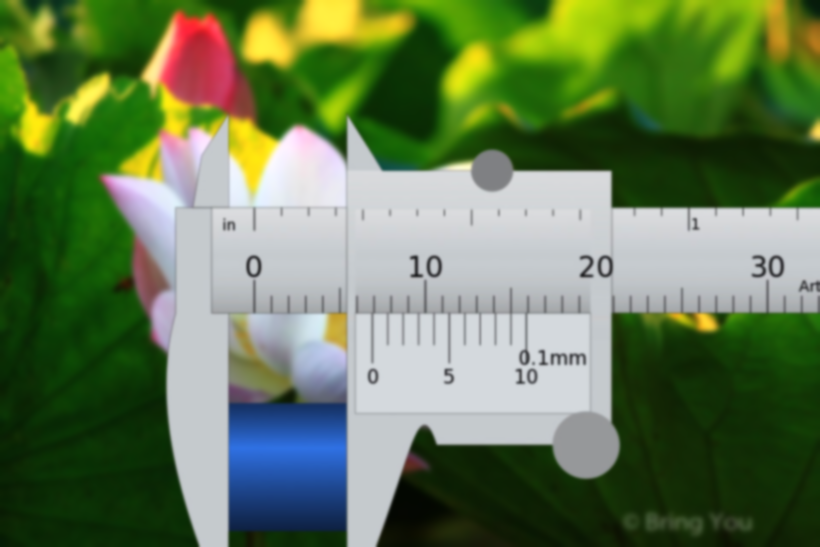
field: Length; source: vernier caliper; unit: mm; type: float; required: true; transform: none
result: 6.9 mm
